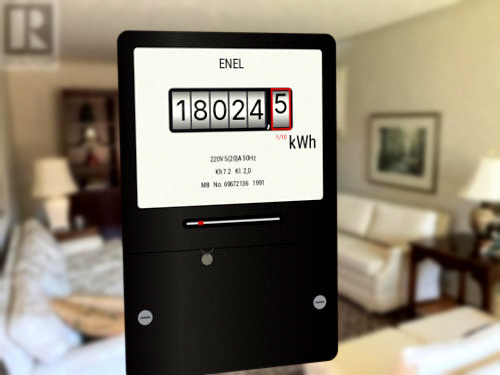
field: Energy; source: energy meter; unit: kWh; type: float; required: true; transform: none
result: 18024.5 kWh
